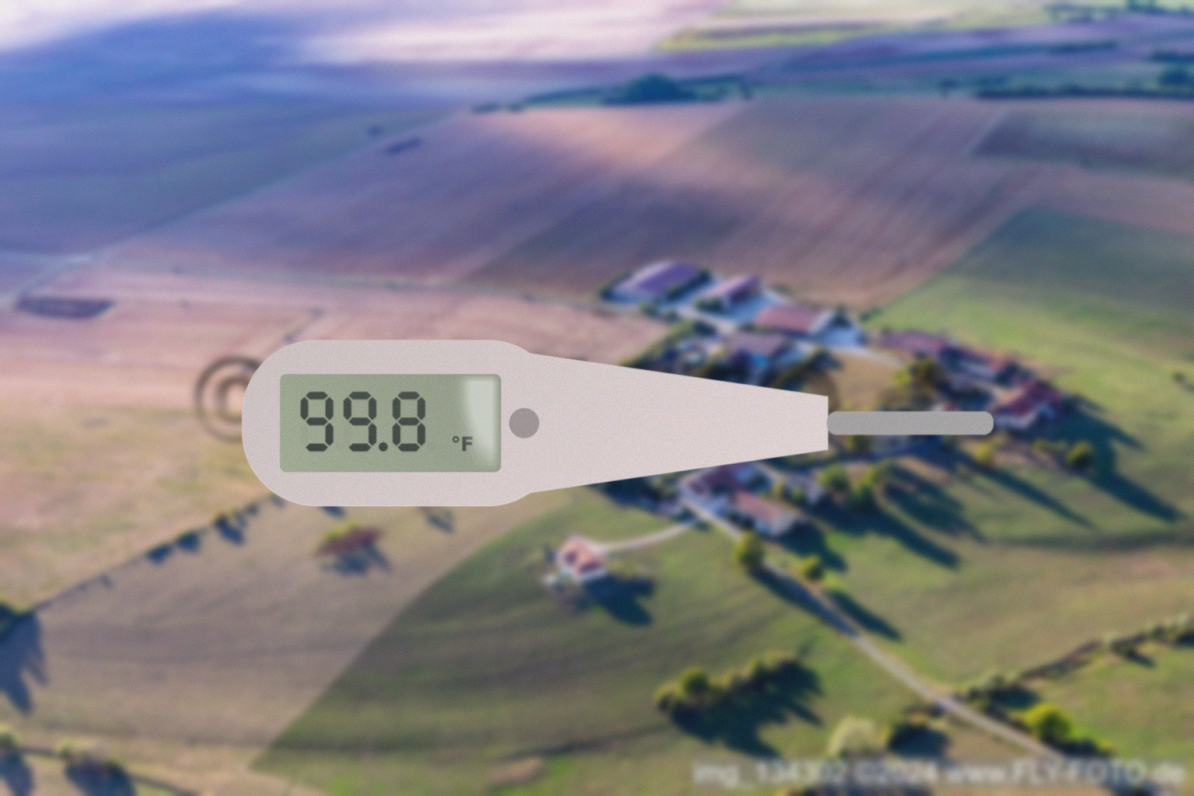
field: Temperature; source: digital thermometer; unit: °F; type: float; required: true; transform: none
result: 99.8 °F
